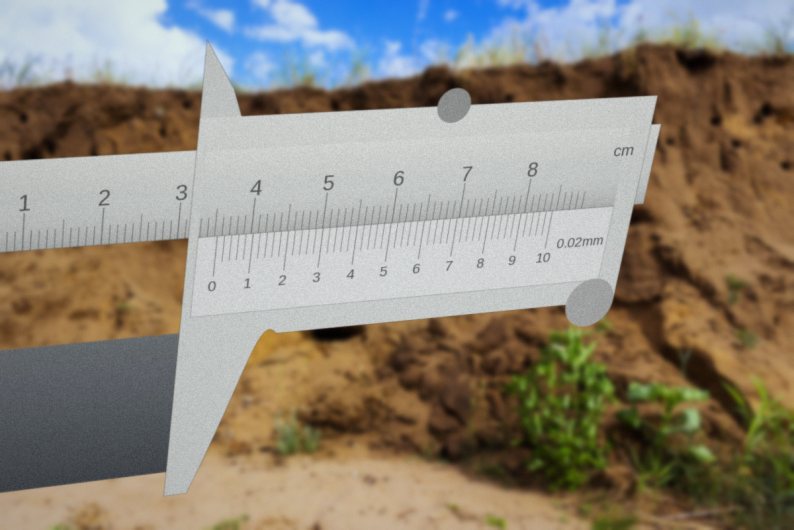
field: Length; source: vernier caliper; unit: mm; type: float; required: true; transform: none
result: 35.4 mm
